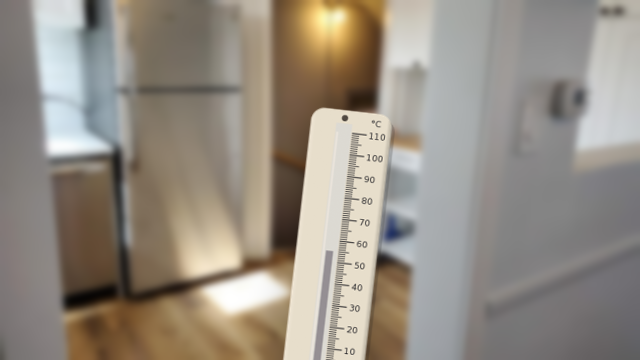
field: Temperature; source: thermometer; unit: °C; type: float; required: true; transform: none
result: 55 °C
